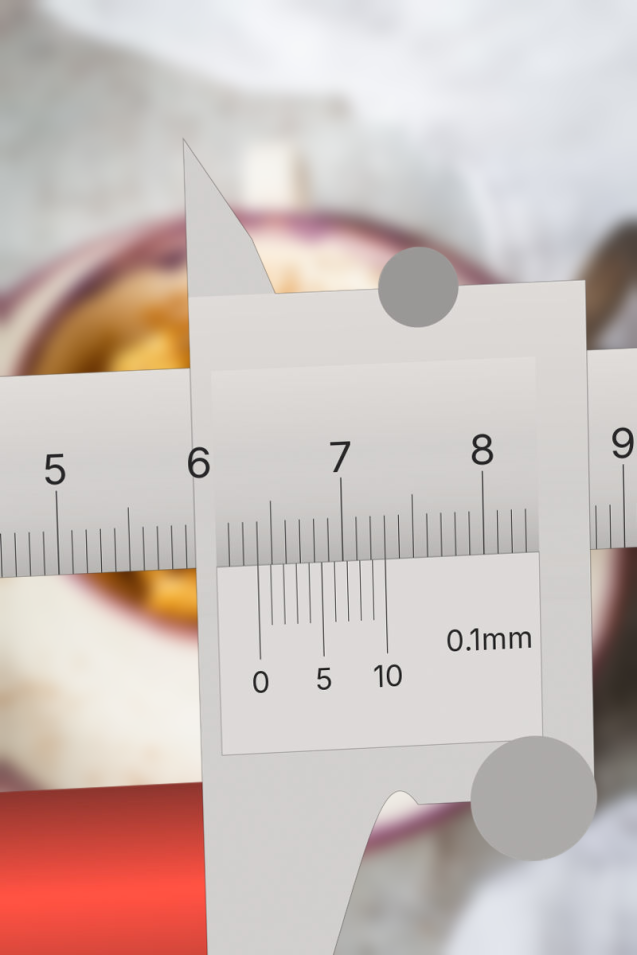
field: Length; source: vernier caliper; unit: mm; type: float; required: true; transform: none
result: 64.0 mm
